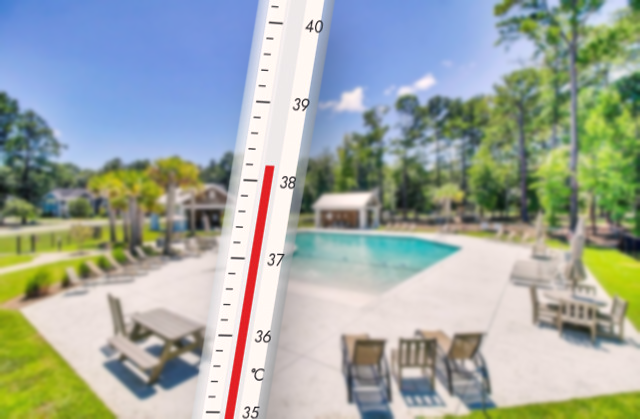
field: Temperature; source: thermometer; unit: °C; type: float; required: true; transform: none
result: 38.2 °C
